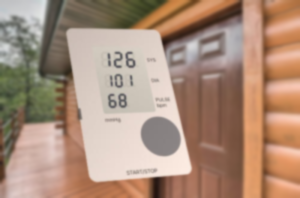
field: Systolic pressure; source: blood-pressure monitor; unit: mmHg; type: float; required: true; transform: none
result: 126 mmHg
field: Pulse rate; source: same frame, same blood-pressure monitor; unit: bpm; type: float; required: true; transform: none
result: 68 bpm
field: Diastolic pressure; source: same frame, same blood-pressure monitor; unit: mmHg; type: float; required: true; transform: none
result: 101 mmHg
